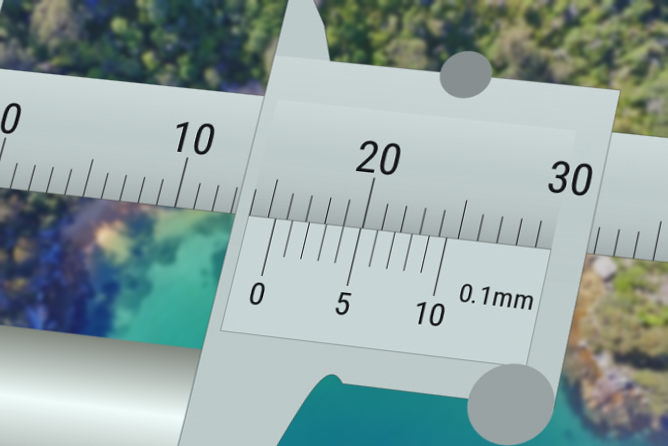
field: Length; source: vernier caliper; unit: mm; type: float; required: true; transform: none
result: 15.4 mm
